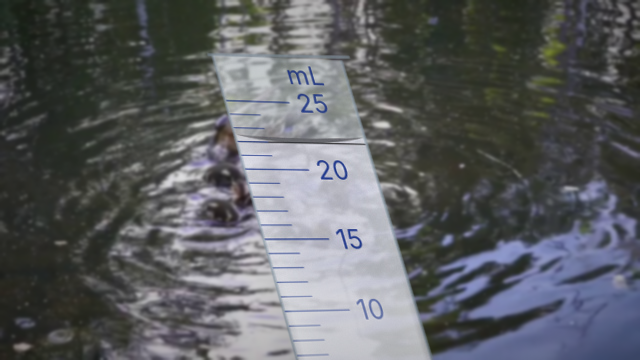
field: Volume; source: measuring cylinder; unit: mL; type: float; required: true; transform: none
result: 22 mL
